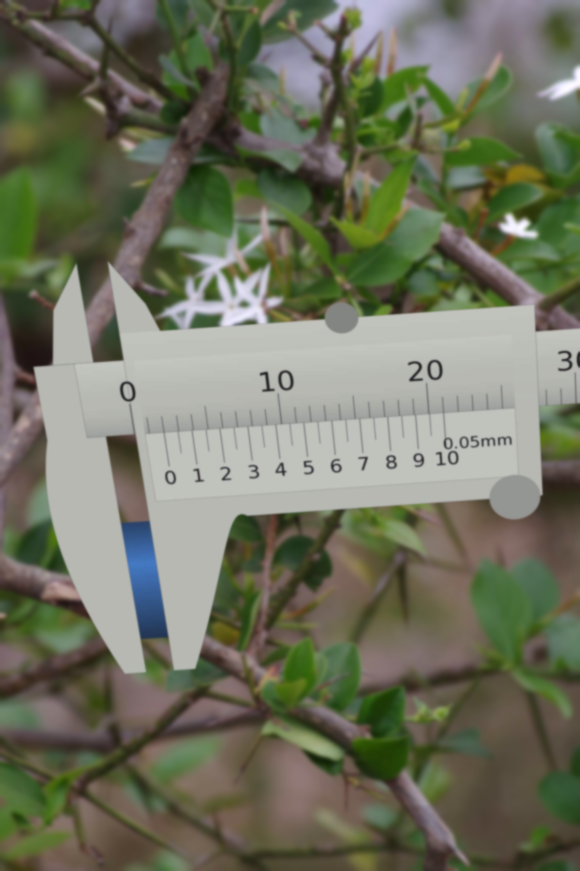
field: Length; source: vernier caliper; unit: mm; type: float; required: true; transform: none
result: 2.0 mm
